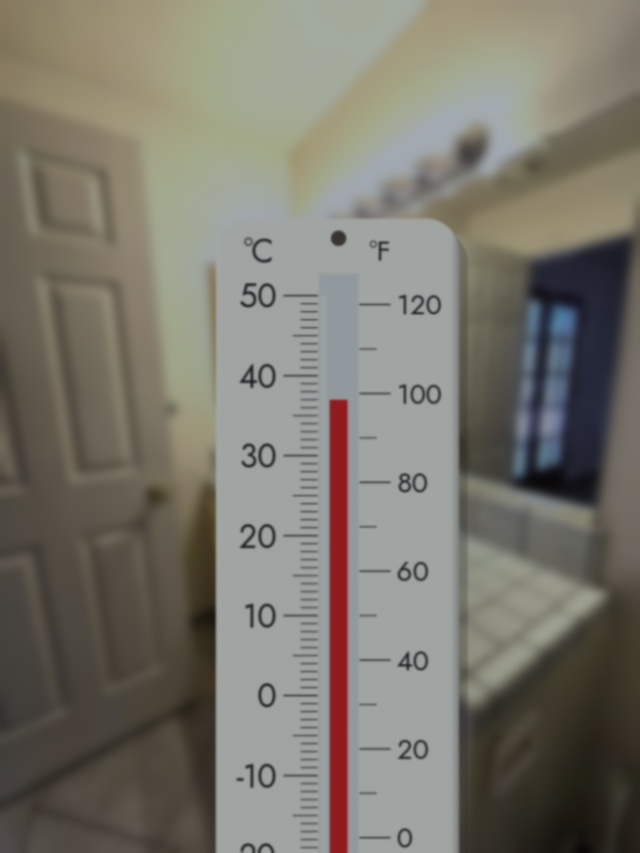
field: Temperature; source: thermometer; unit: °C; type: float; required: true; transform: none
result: 37 °C
